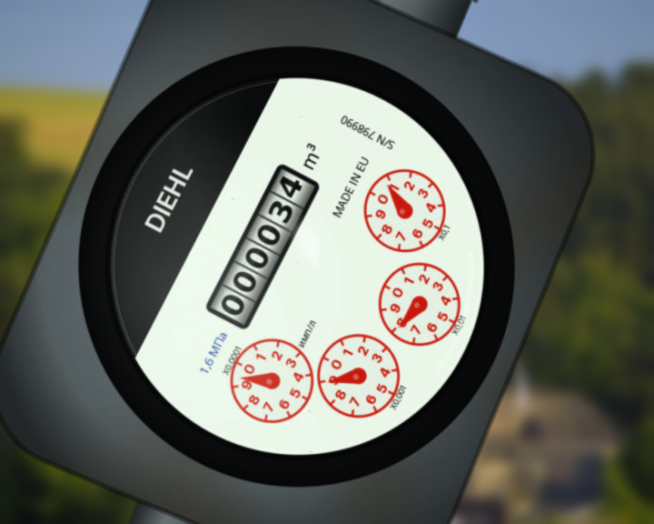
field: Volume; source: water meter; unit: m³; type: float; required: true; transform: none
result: 34.0789 m³
